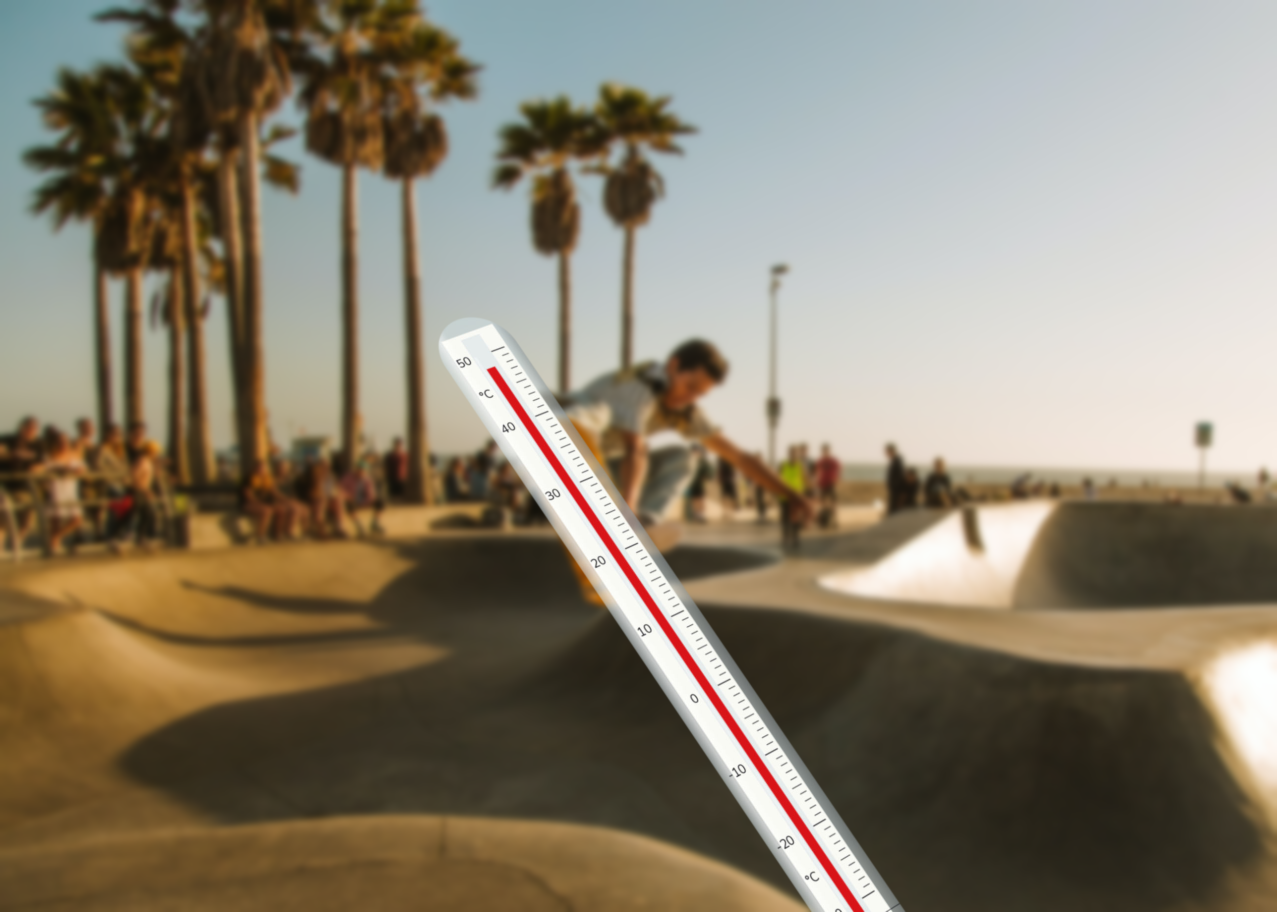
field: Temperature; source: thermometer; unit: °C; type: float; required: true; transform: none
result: 48 °C
